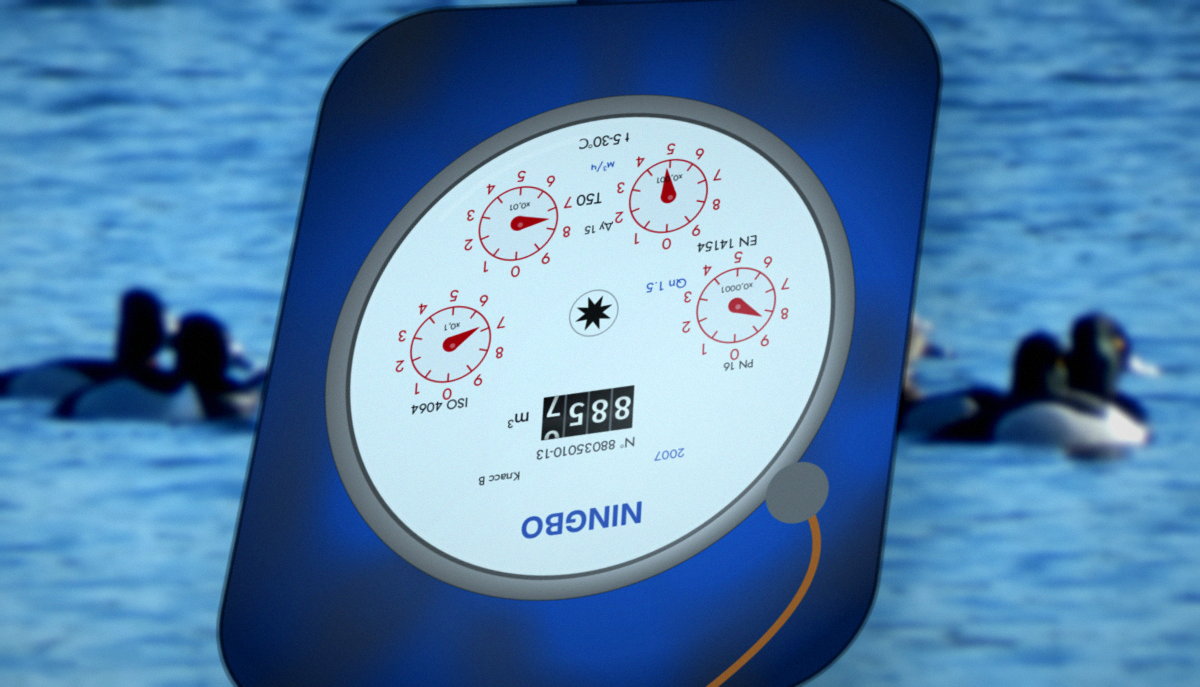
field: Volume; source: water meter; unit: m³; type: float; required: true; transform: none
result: 8856.6748 m³
